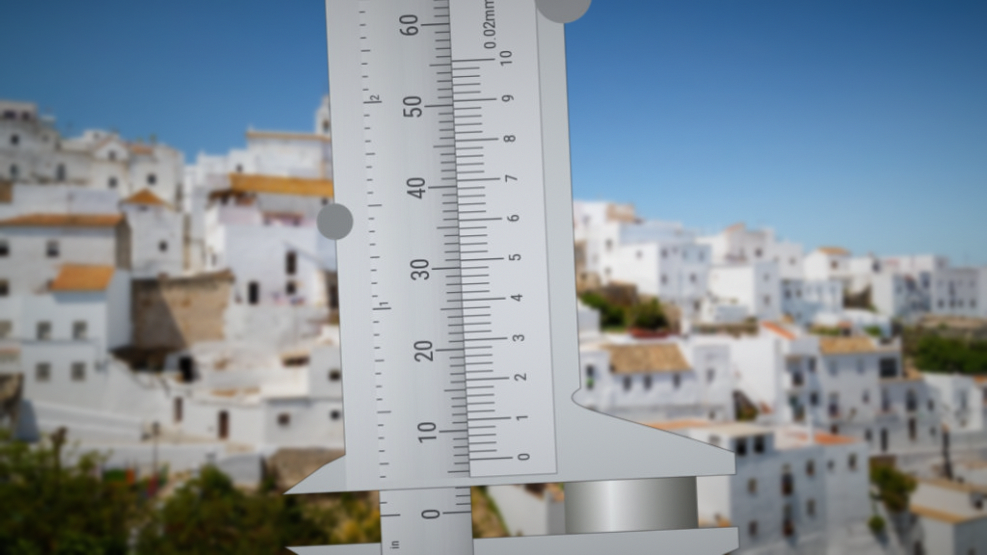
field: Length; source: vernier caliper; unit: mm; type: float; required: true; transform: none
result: 6.4 mm
